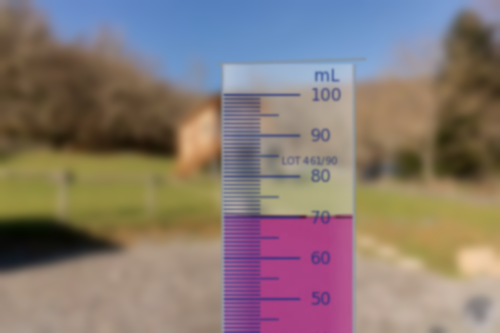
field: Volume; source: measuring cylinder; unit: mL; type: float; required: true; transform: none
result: 70 mL
